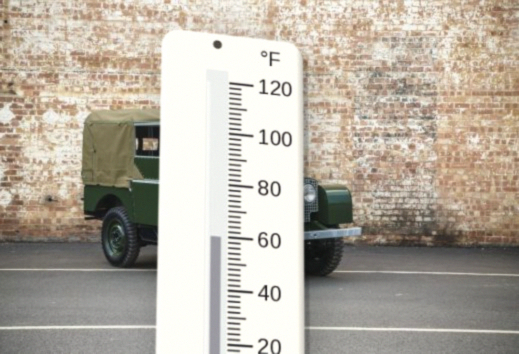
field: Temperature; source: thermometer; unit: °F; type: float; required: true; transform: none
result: 60 °F
